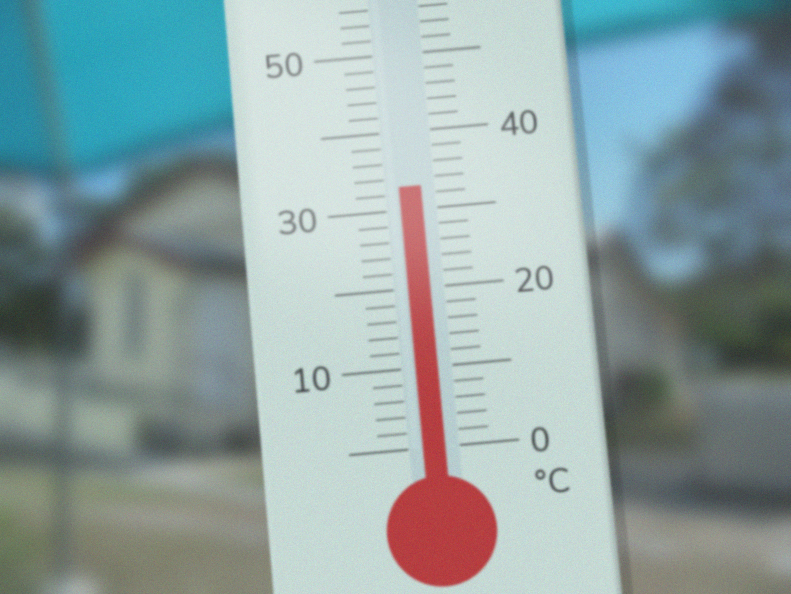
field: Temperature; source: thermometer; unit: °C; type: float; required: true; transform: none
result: 33 °C
